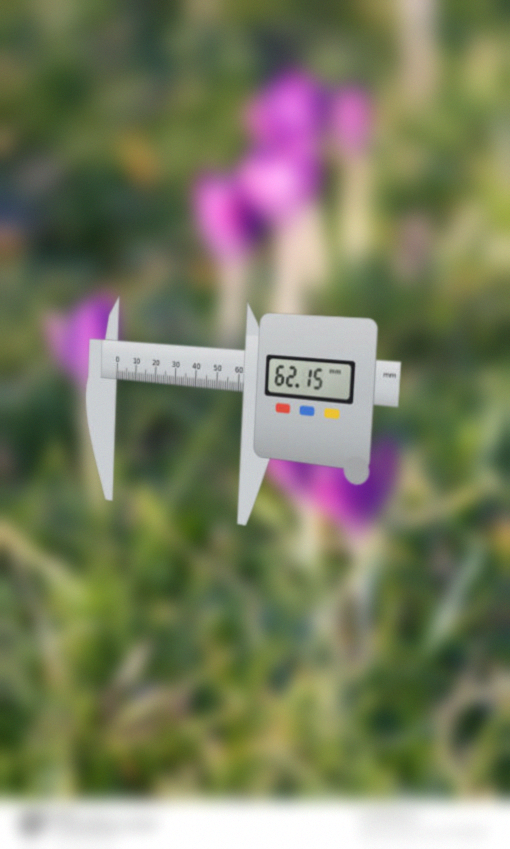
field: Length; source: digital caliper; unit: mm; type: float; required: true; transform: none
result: 62.15 mm
